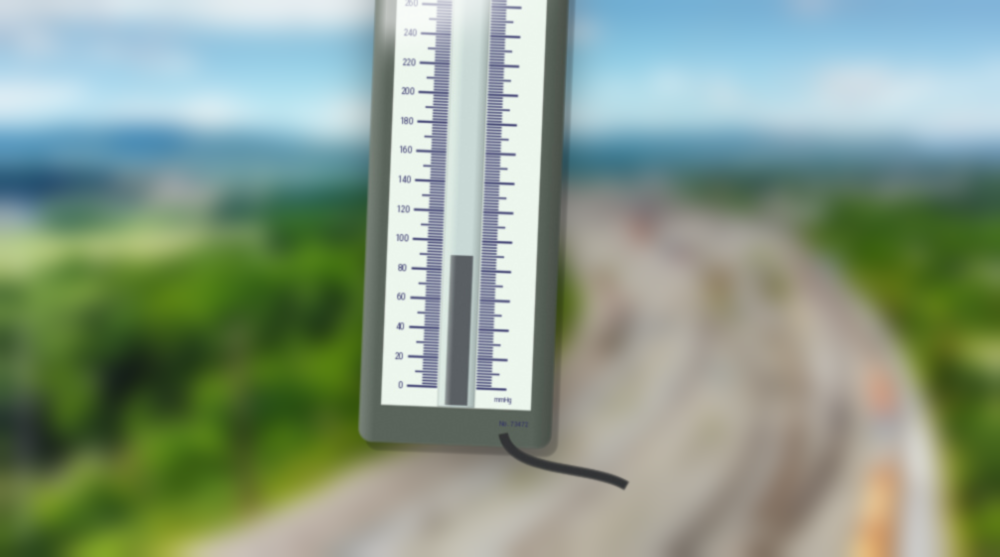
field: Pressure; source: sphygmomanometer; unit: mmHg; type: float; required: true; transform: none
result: 90 mmHg
